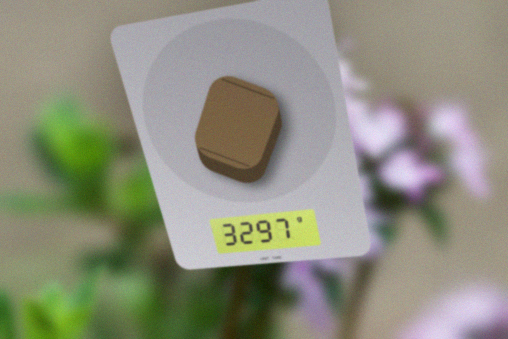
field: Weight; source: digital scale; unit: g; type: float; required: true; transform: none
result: 3297 g
